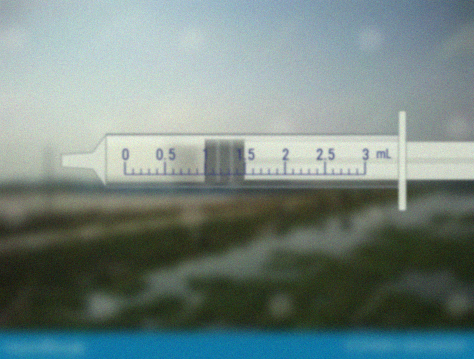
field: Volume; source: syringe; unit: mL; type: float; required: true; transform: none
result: 1 mL
